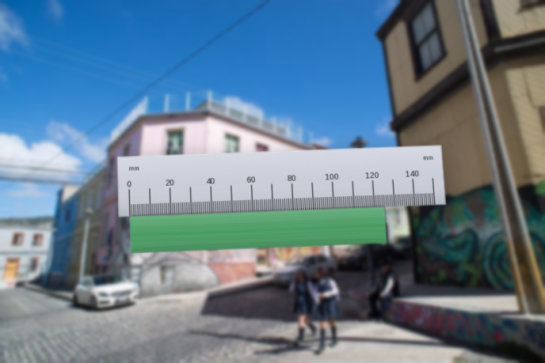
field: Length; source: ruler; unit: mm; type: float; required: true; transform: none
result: 125 mm
